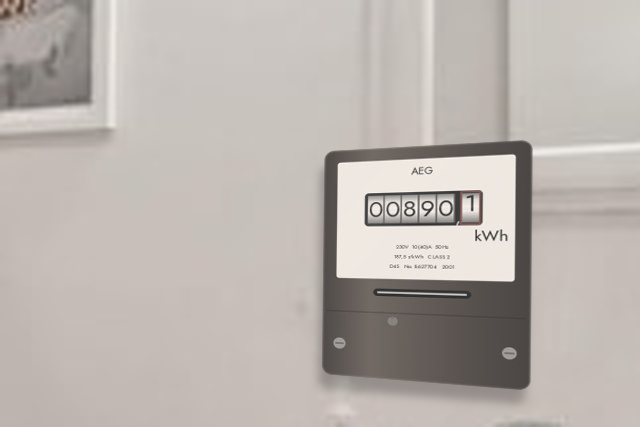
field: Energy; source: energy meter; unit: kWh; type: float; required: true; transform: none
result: 890.1 kWh
